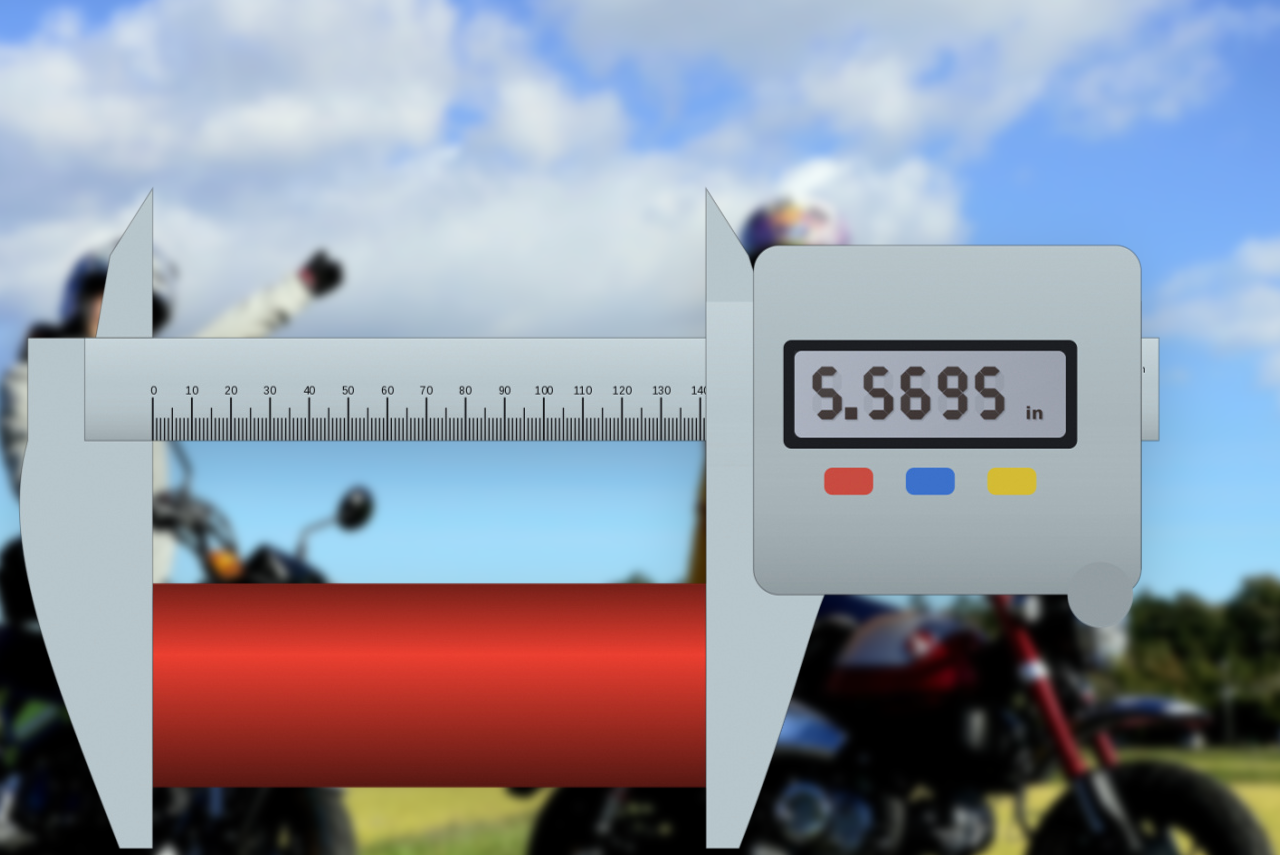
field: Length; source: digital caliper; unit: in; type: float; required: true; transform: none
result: 5.5695 in
